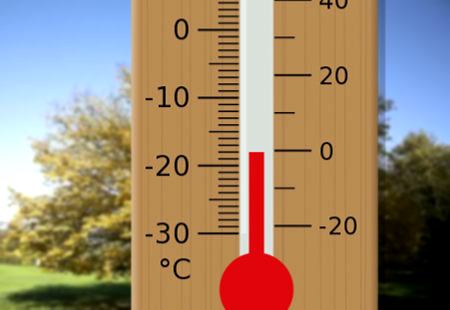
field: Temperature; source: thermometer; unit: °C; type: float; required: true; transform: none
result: -18 °C
